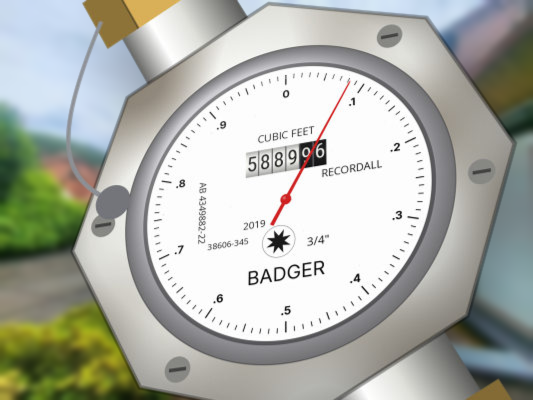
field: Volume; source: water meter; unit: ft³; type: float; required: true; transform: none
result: 588996.08 ft³
